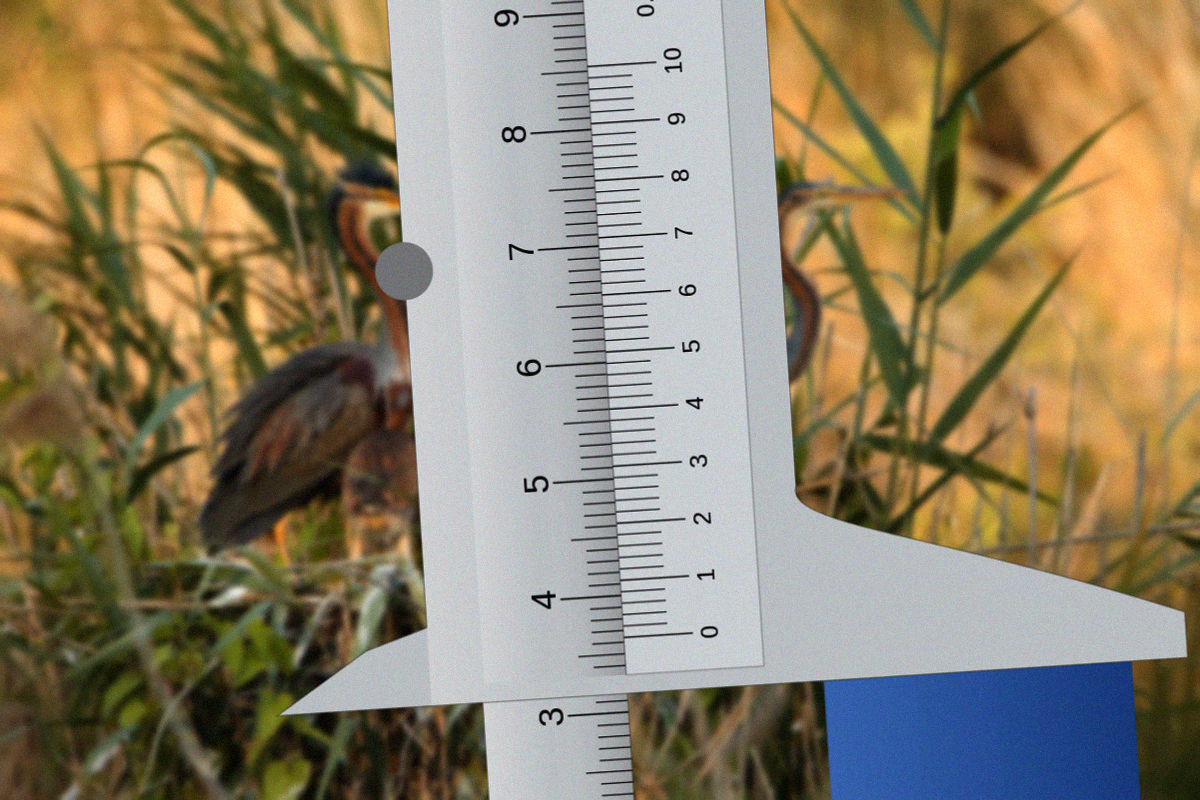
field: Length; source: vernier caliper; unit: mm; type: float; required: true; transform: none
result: 36.4 mm
